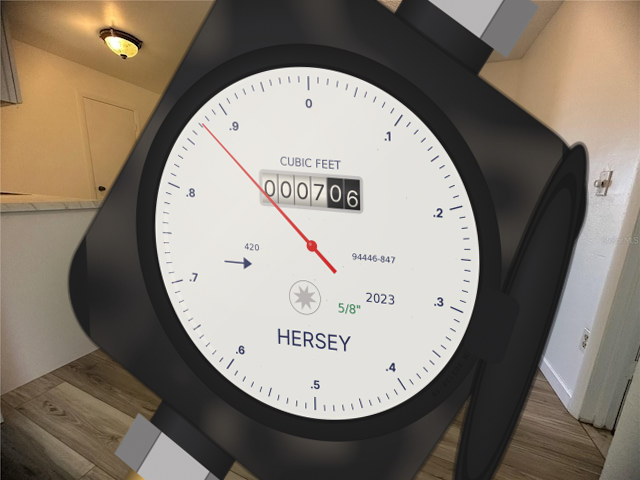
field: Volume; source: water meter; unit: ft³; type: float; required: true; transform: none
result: 705.87 ft³
